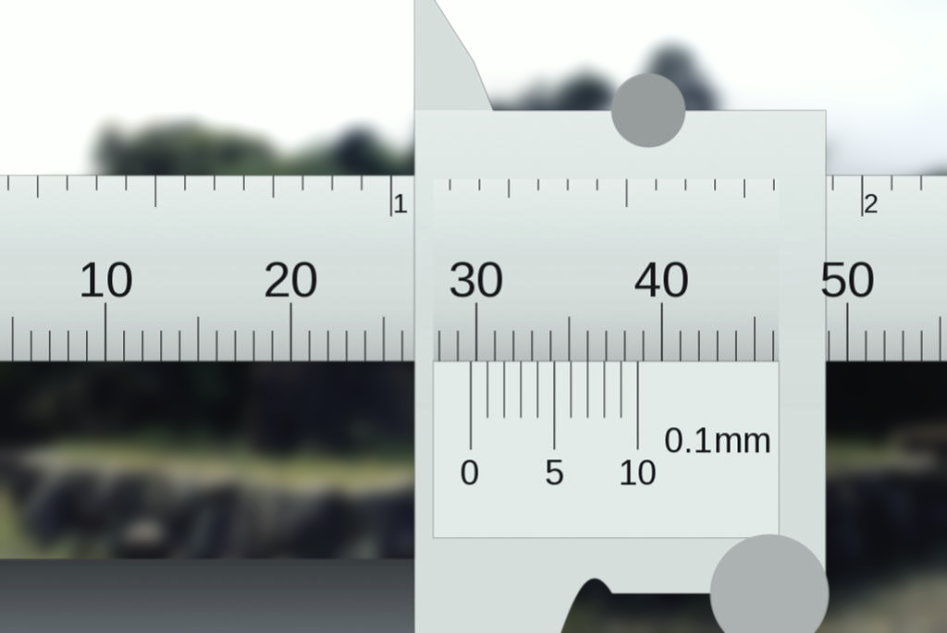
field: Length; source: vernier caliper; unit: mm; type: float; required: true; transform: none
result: 29.7 mm
